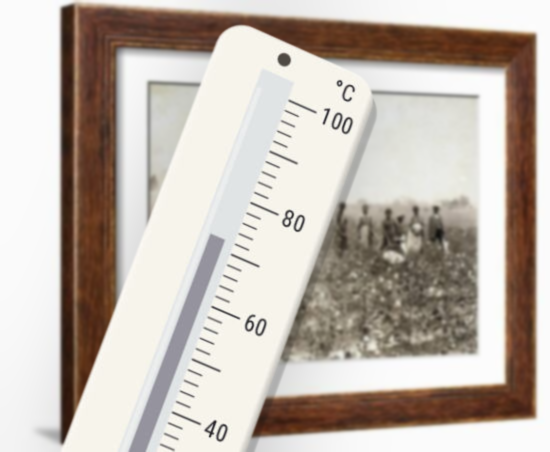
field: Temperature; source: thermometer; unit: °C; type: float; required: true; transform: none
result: 72 °C
